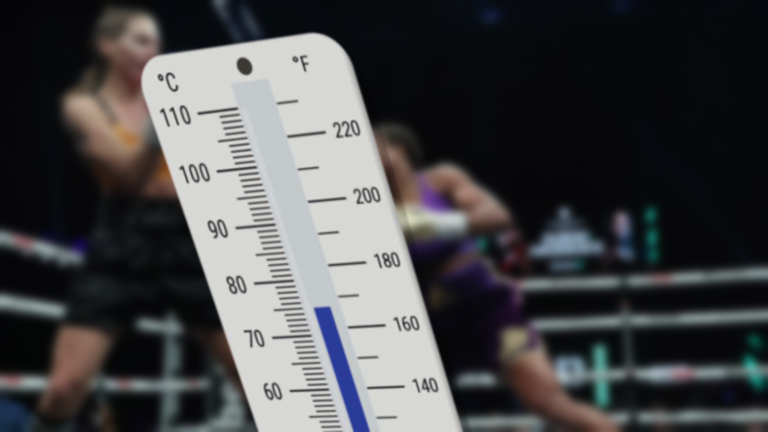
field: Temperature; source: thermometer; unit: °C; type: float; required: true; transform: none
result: 75 °C
